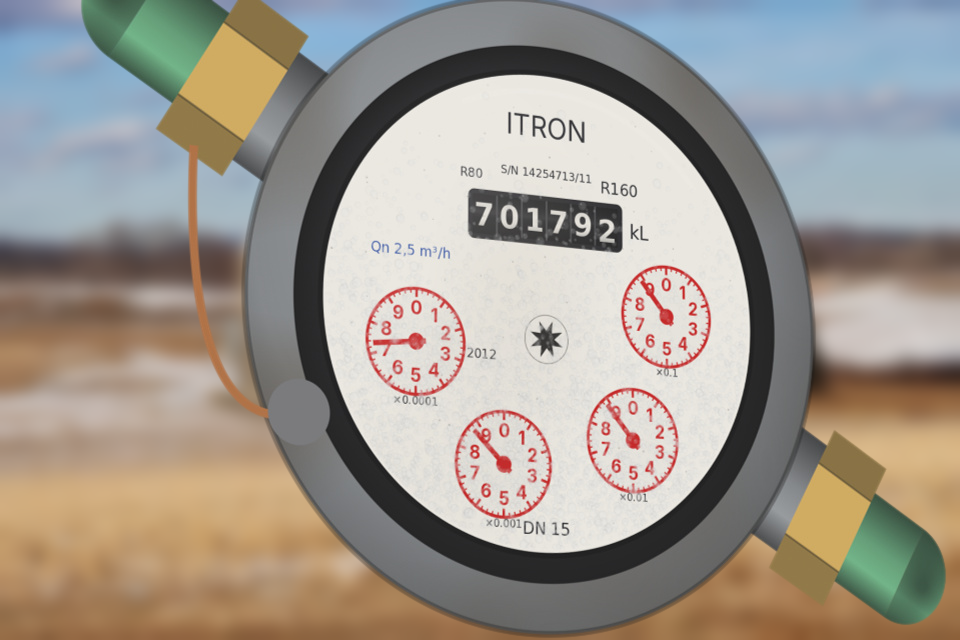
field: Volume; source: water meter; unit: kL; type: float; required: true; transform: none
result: 701791.8887 kL
